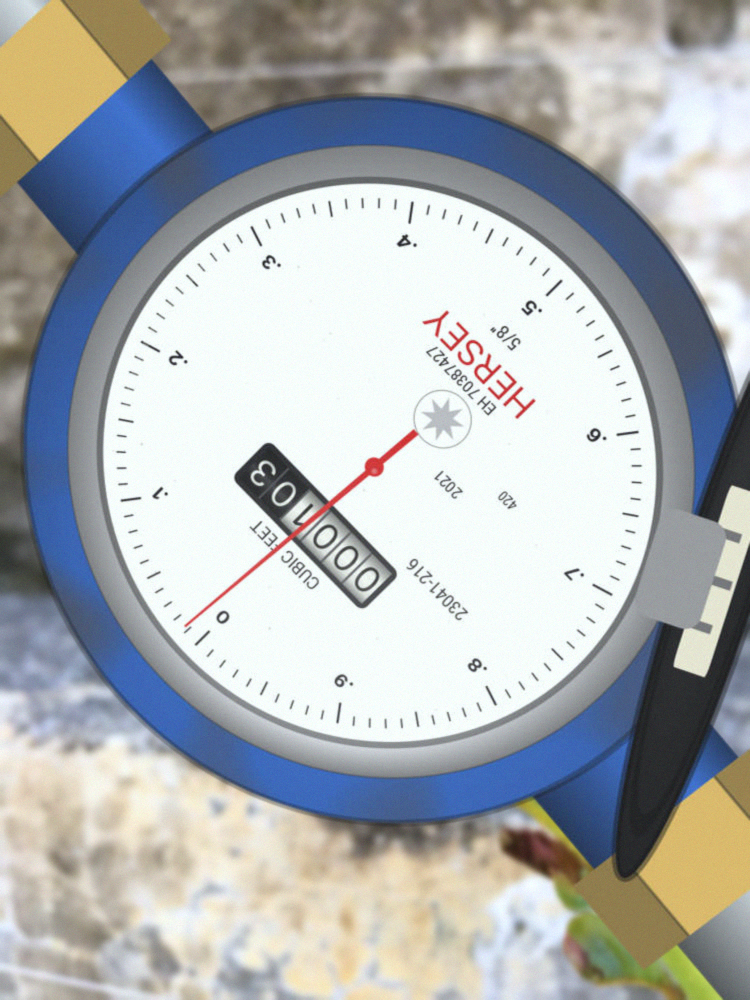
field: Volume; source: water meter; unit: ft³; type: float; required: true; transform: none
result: 103.01 ft³
